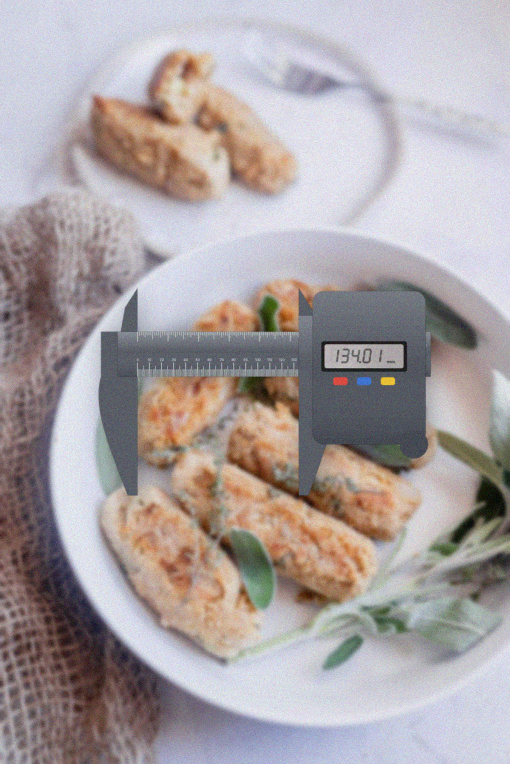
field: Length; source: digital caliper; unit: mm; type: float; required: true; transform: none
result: 134.01 mm
